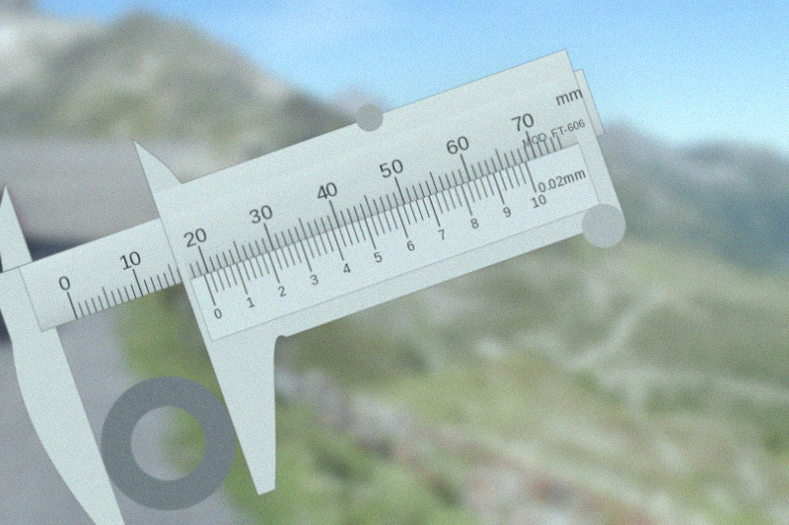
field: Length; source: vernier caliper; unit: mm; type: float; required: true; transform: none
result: 19.4 mm
